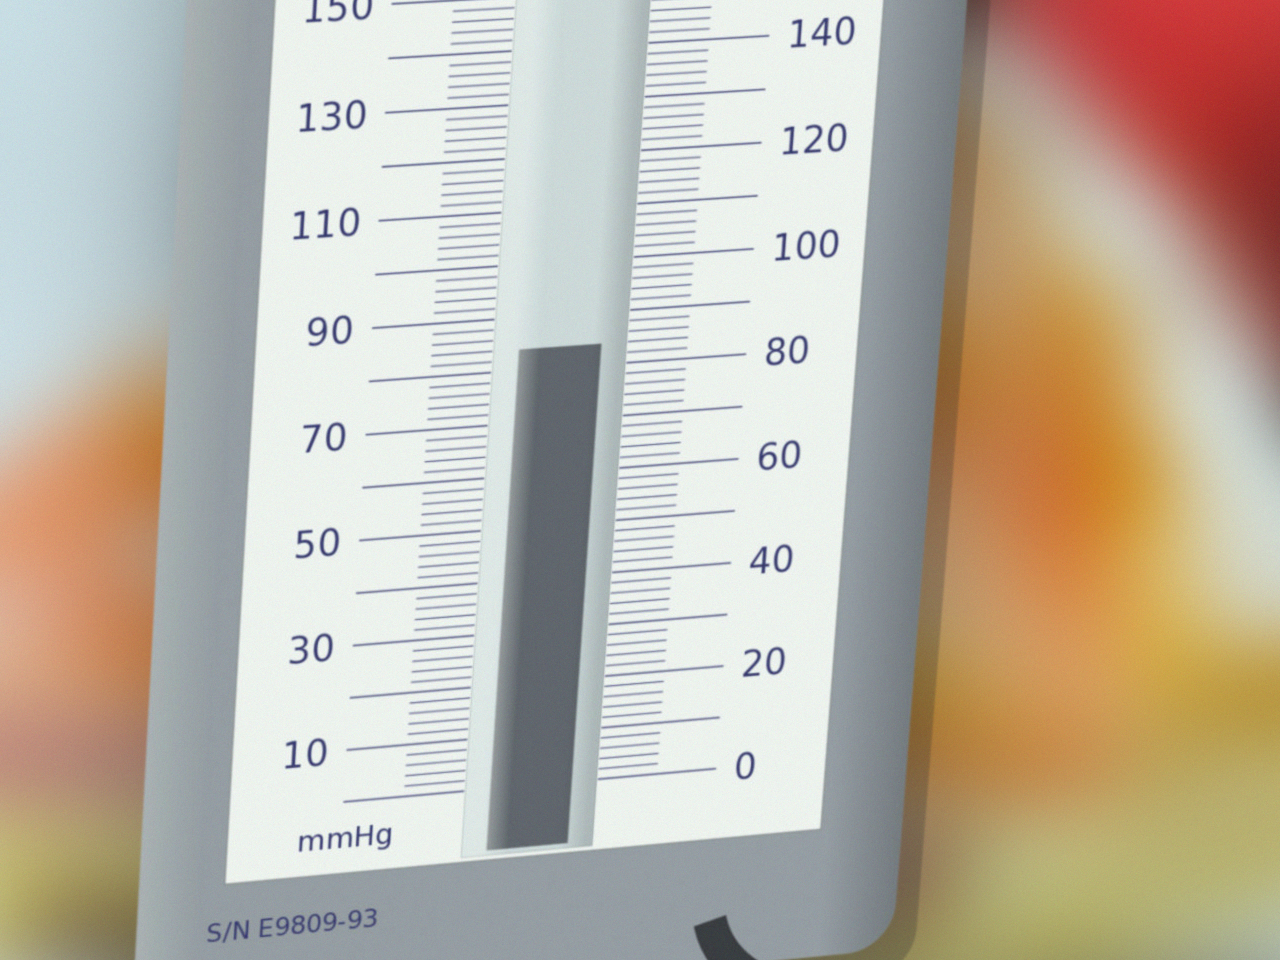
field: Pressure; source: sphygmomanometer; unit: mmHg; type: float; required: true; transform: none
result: 84 mmHg
